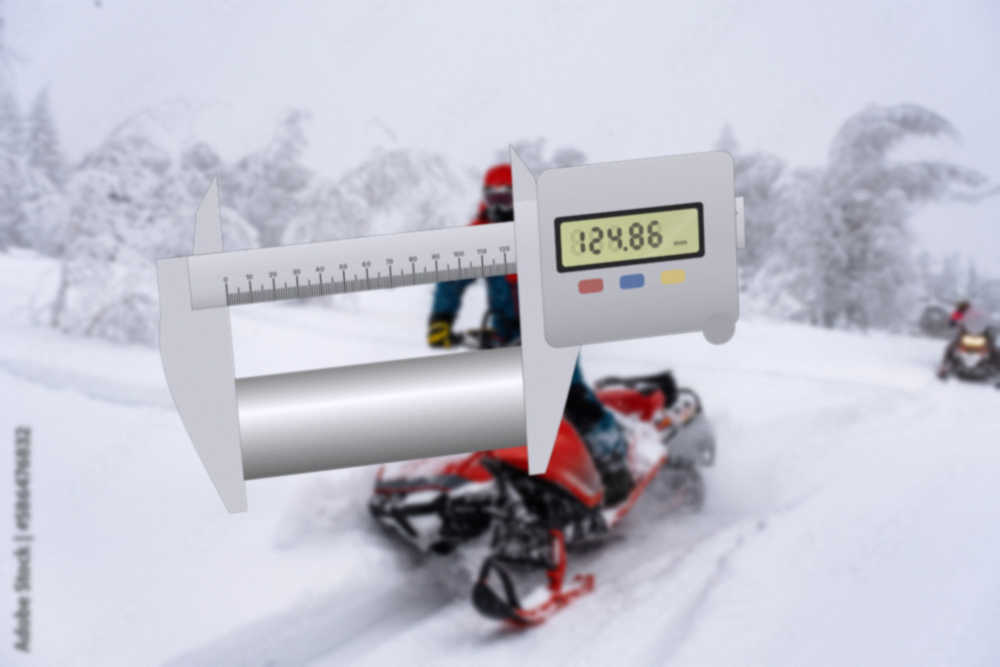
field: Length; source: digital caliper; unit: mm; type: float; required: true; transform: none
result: 124.86 mm
